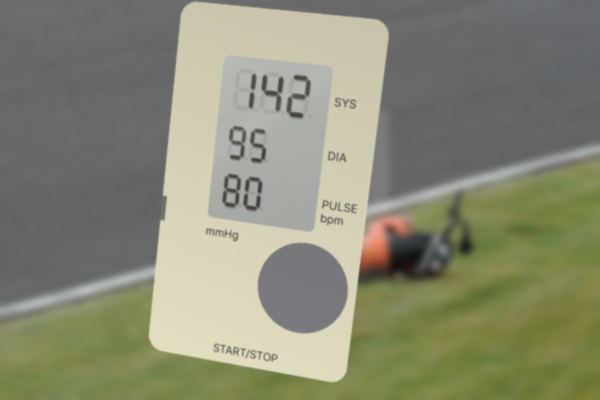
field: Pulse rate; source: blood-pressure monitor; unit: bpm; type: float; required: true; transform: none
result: 80 bpm
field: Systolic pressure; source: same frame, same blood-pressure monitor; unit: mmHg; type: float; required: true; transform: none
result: 142 mmHg
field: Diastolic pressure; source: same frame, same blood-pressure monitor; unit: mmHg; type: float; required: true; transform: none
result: 95 mmHg
